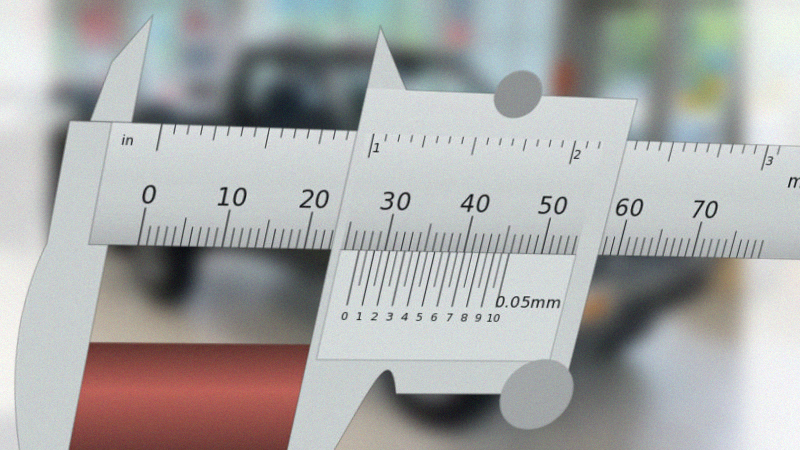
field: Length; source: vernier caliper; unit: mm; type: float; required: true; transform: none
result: 26.8 mm
